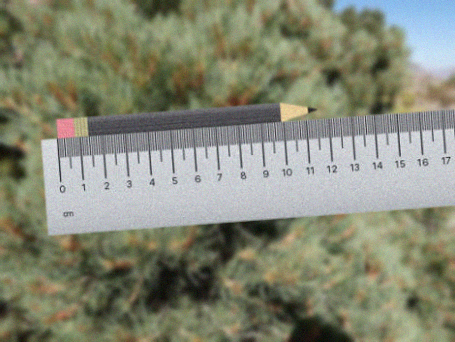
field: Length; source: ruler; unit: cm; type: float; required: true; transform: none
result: 11.5 cm
